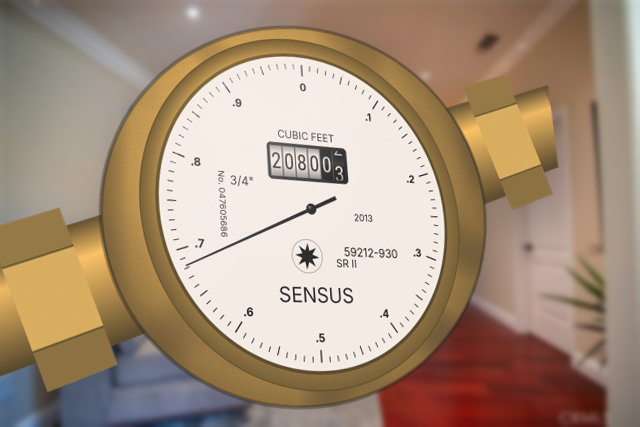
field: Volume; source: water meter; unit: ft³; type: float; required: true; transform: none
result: 208002.68 ft³
